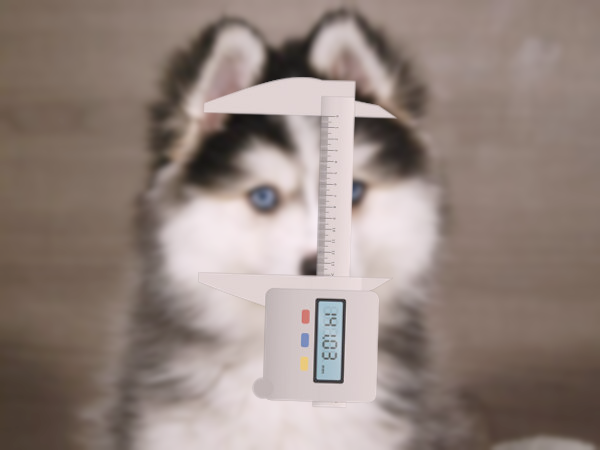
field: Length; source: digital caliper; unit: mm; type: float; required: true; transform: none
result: 141.03 mm
